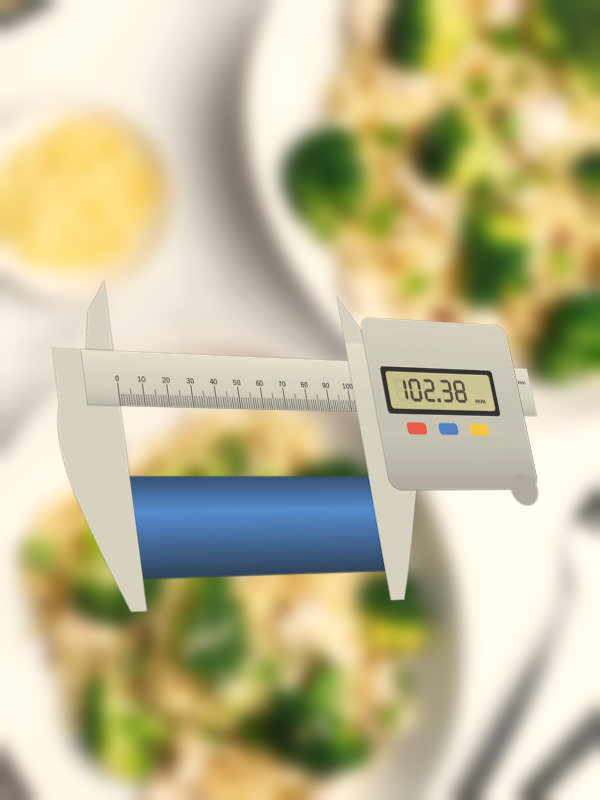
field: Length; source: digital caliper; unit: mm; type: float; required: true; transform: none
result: 102.38 mm
